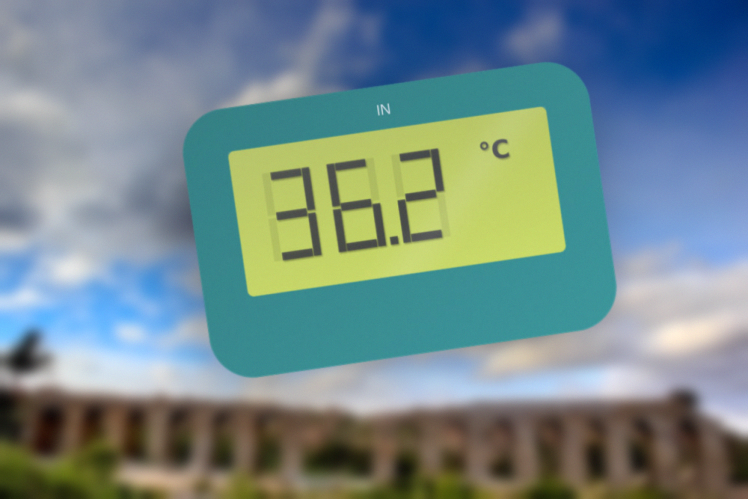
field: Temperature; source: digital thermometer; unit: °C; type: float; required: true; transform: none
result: 36.2 °C
